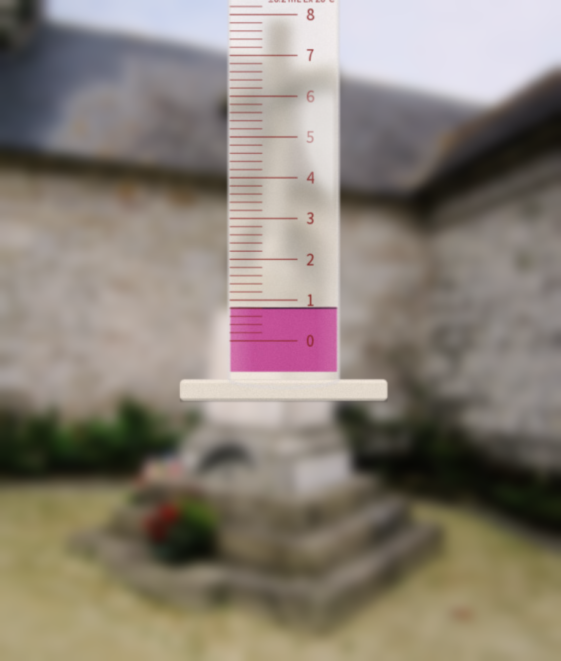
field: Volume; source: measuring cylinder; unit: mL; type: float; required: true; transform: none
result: 0.8 mL
